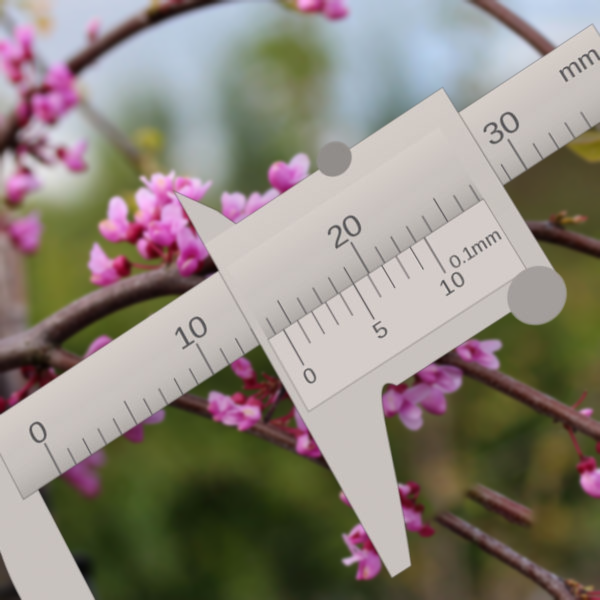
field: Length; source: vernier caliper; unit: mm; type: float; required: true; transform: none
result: 14.5 mm
